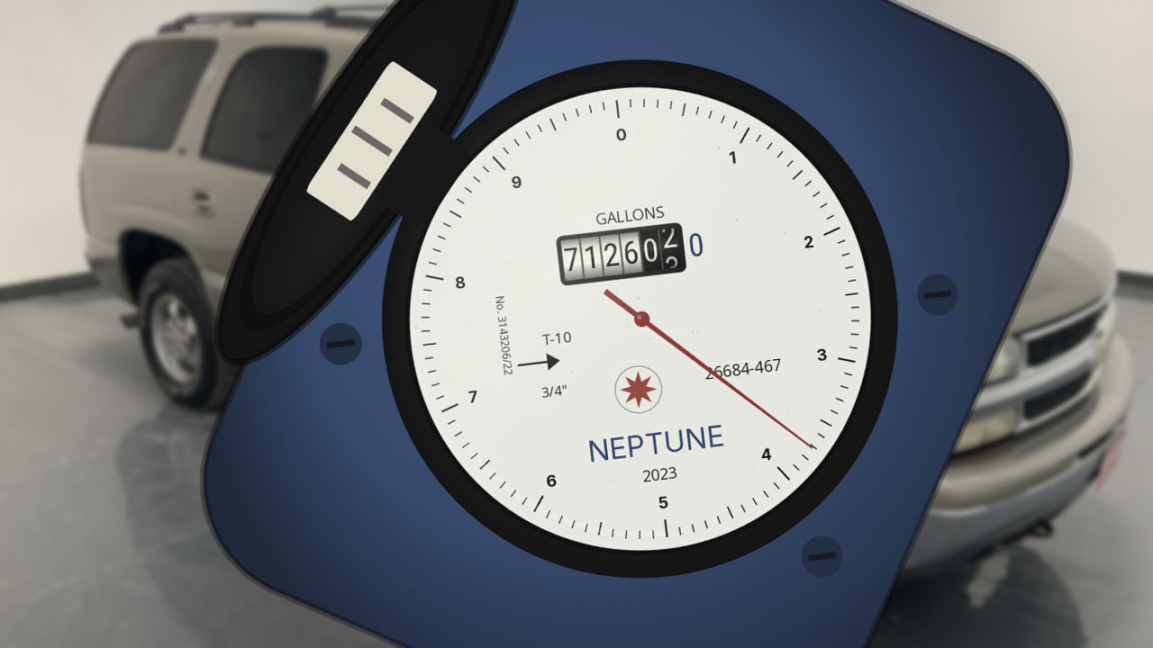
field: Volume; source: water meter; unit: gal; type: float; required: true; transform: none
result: 7126023.7 gal
